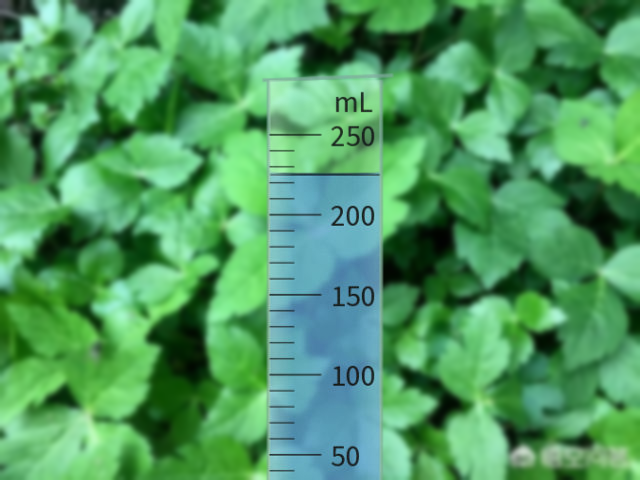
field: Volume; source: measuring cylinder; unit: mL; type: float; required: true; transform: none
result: 225 mL
